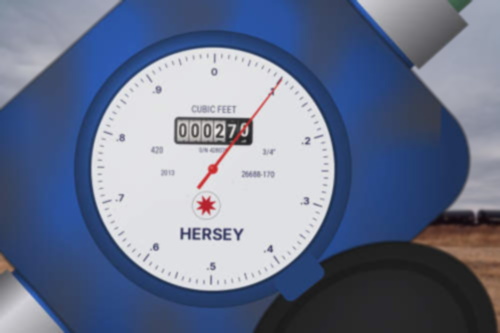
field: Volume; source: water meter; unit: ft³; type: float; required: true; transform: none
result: 270.10 ft³
